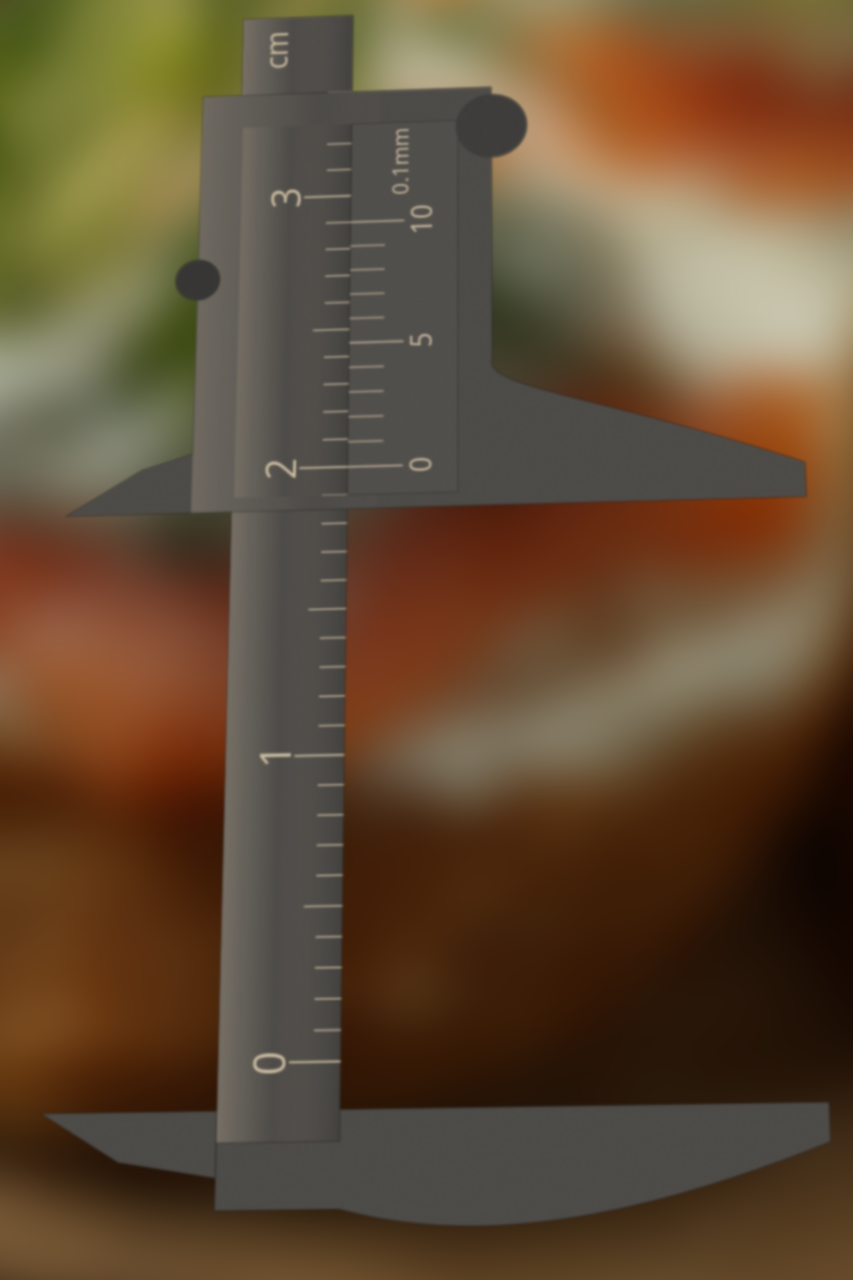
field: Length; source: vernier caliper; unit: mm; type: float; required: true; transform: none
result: 20.0 mm
